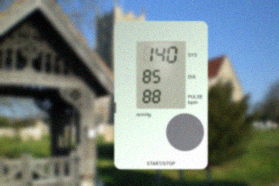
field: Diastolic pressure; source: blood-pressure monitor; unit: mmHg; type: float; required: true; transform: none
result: 85 mmHg
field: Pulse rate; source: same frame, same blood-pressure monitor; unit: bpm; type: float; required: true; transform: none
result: 88 bpm
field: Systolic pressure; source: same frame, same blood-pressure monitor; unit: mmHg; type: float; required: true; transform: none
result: 140 mmHg
